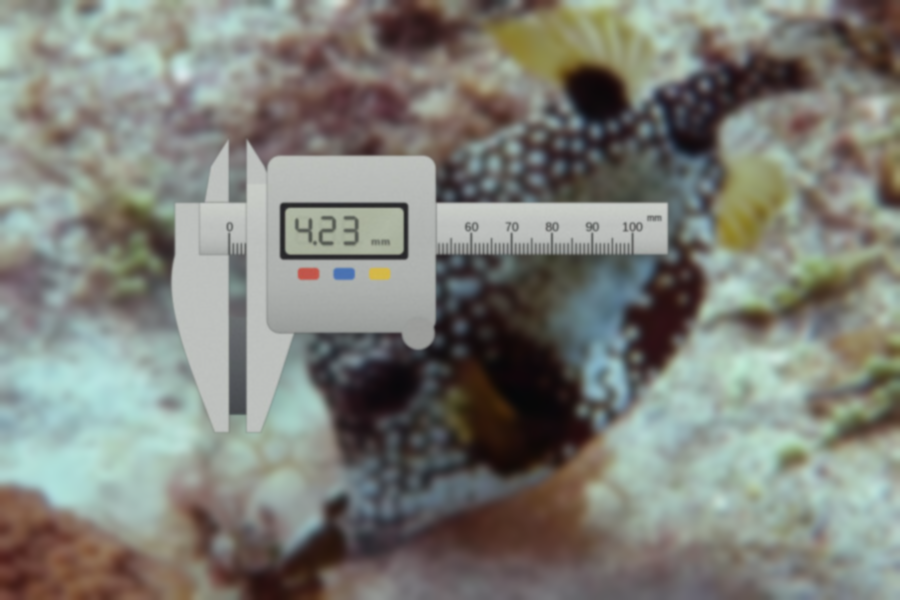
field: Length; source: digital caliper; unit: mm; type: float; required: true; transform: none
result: 4.23 mm
